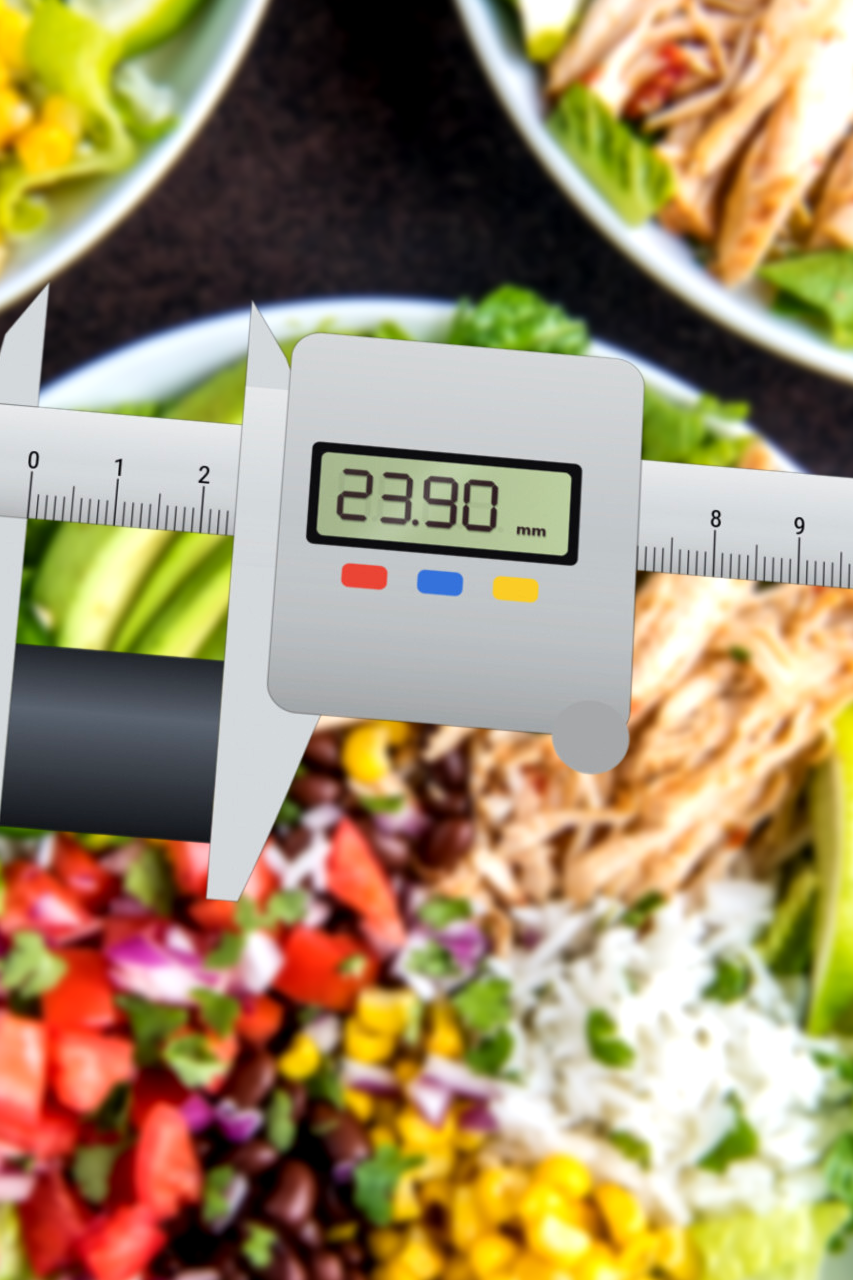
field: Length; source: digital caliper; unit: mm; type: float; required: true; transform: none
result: 23.90 mm
